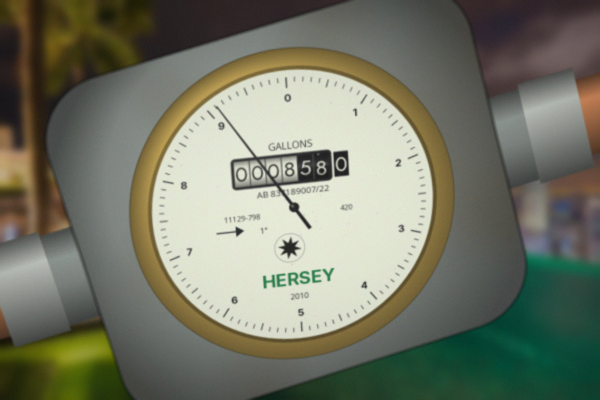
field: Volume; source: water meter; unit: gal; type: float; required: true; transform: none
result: 8579.1 gal
